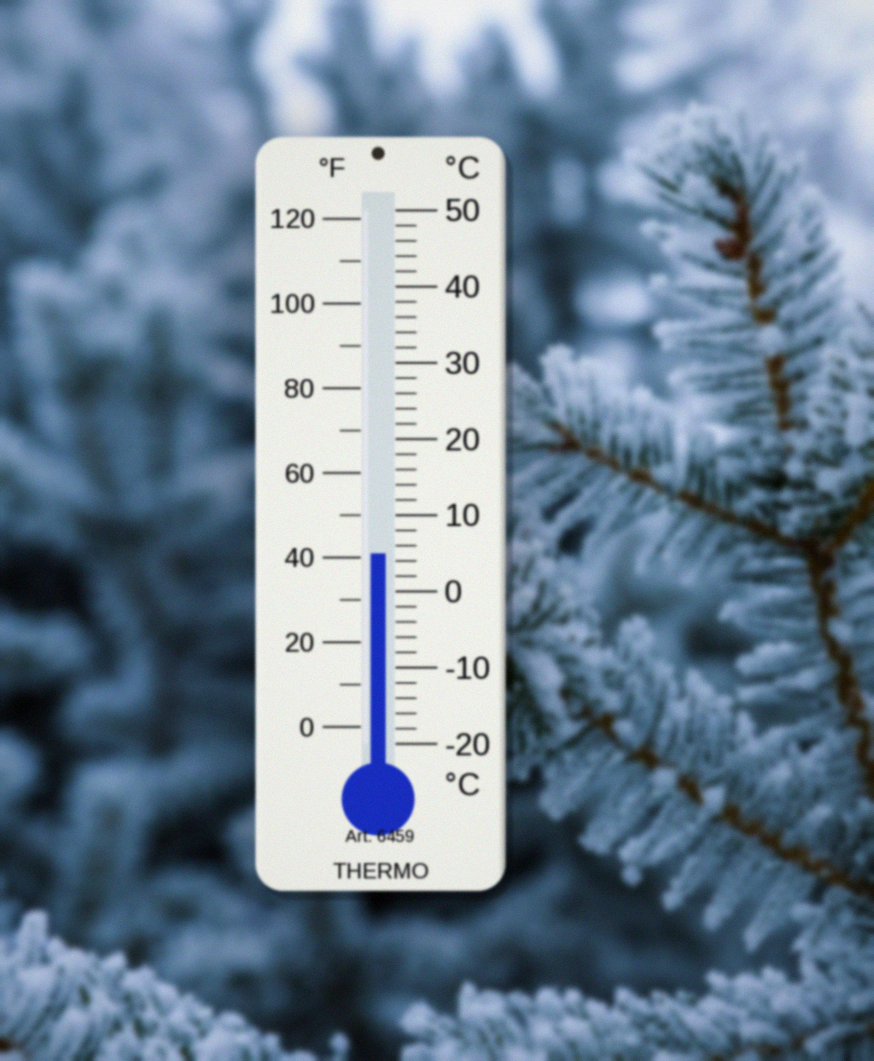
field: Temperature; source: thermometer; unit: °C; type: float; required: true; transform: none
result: 5 °C
